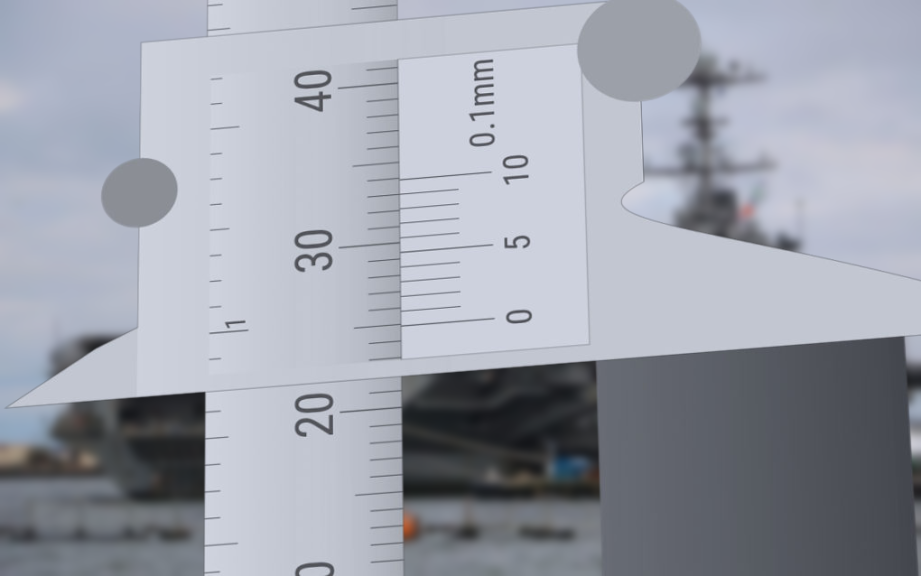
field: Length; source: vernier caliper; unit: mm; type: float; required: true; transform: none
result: 24.9 mm
